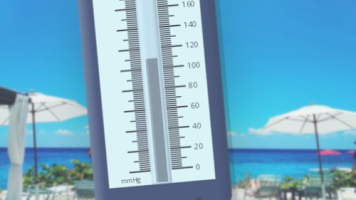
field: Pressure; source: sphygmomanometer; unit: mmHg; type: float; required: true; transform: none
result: 110 mmHg
